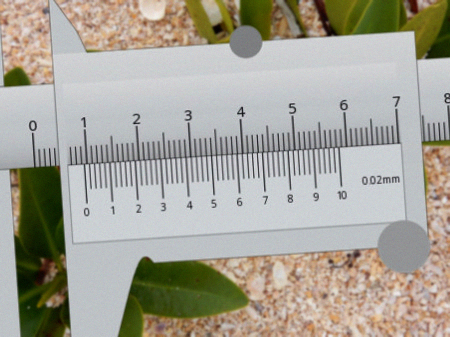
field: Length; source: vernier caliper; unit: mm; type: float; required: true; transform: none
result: 9.5 mm
